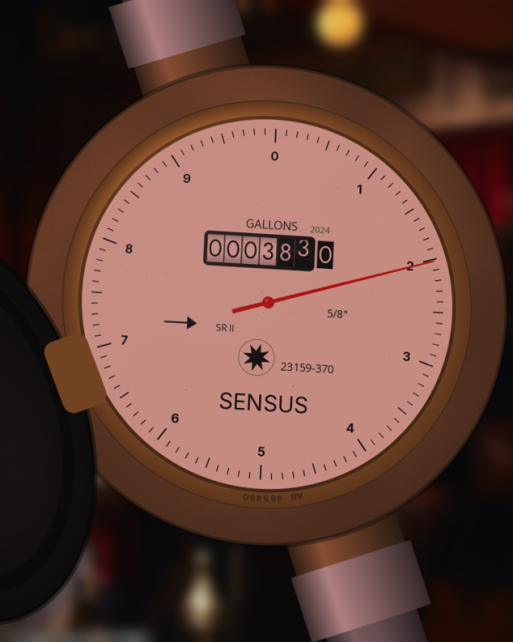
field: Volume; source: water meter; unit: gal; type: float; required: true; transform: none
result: 3832.0 gal
